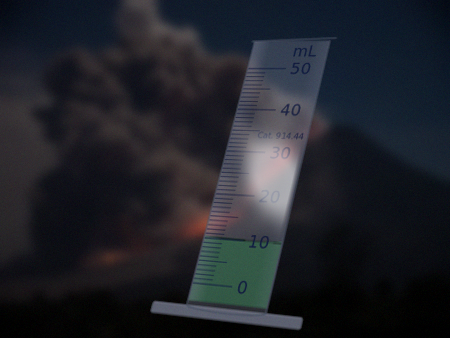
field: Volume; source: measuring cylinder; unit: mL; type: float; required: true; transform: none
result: 10 mL
